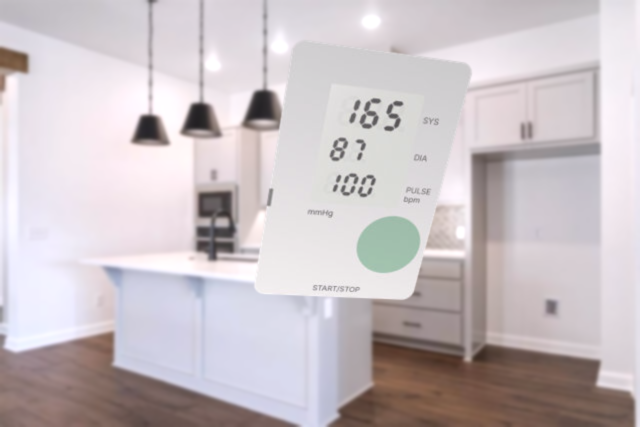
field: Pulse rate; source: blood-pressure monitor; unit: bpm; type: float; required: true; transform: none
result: 100 bpm
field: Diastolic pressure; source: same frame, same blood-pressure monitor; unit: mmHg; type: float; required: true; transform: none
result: 87 mmHg
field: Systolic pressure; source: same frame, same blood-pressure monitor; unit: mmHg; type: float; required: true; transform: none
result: 165 mmHg
